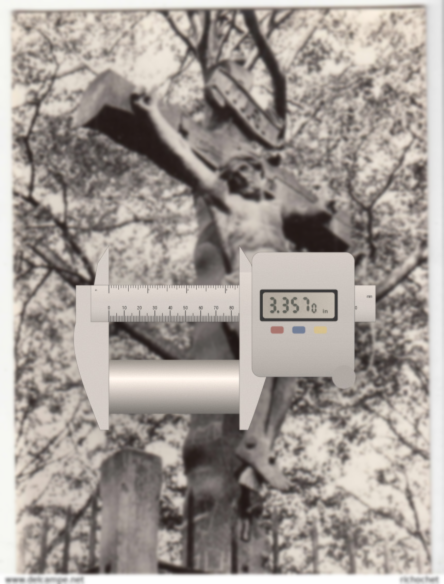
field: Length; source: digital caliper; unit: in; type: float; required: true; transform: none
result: 3.3570 in
